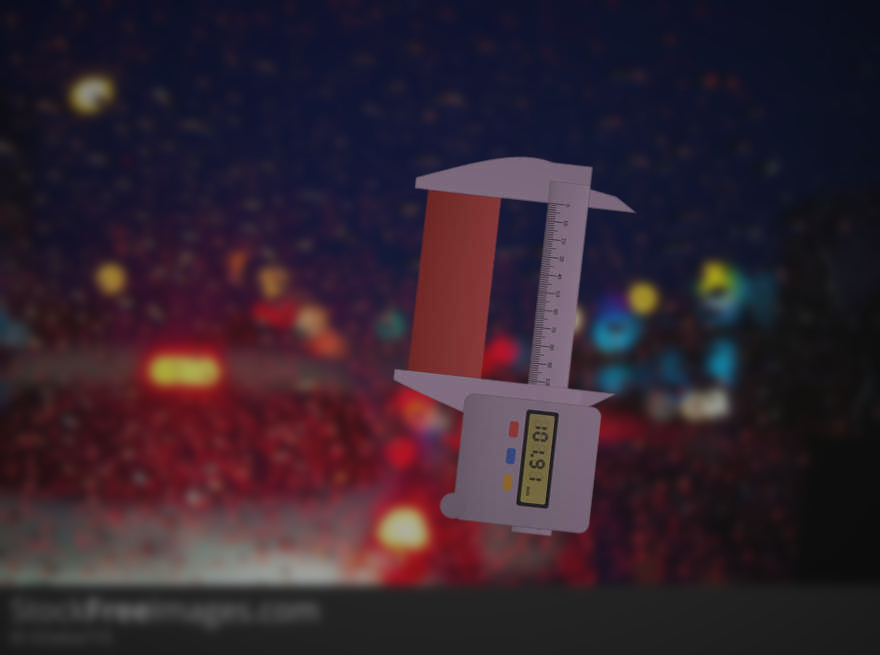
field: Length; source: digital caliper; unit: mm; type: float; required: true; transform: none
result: 101.91 mm
